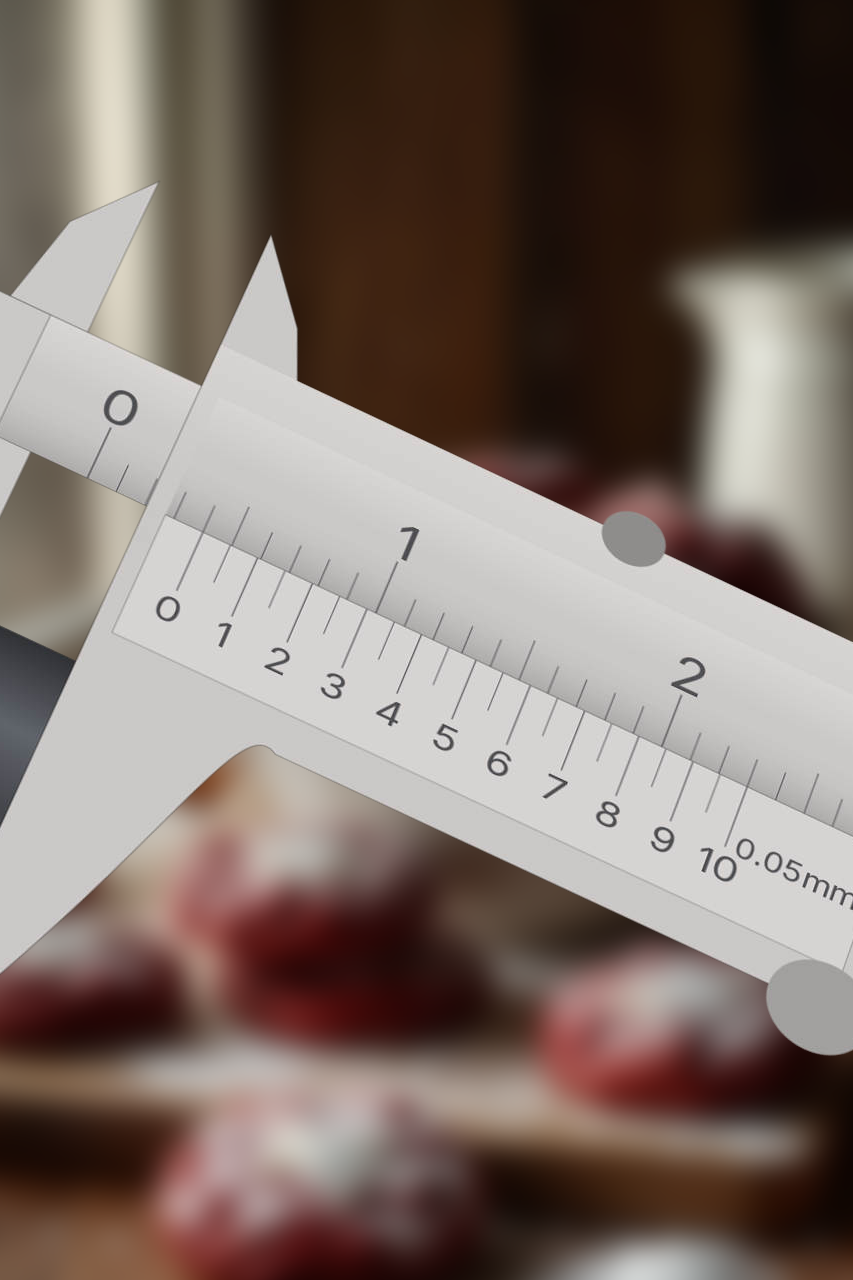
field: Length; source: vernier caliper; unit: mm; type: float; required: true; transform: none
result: 4.00 mm
